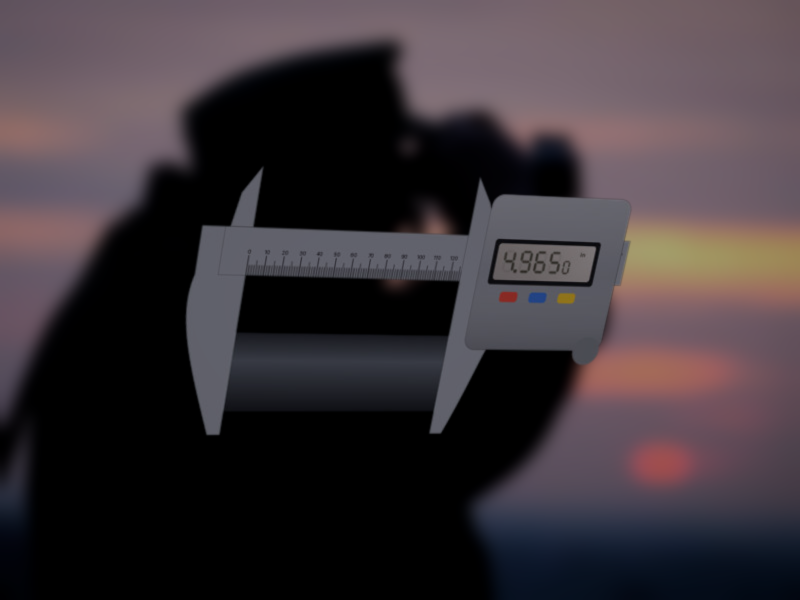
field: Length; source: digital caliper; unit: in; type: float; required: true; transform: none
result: 4.9650 in
